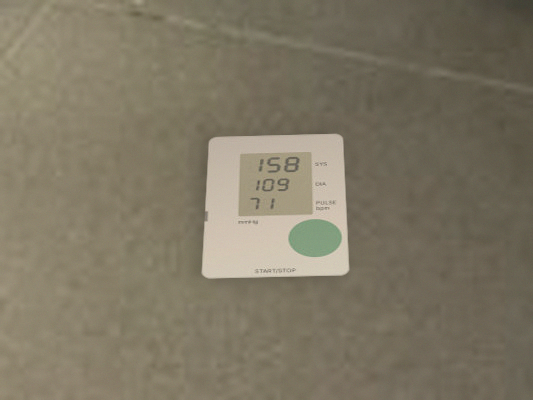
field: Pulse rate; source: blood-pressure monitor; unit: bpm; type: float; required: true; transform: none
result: 71 bpm
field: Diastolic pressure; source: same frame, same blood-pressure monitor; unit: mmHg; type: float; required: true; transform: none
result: 109 mmHg
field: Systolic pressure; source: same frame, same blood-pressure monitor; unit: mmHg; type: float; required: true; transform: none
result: 158 mmHg
